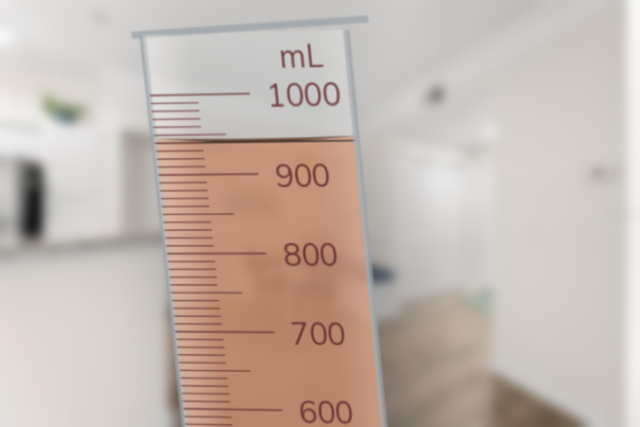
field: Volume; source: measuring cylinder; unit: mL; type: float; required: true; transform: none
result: 940 mL
